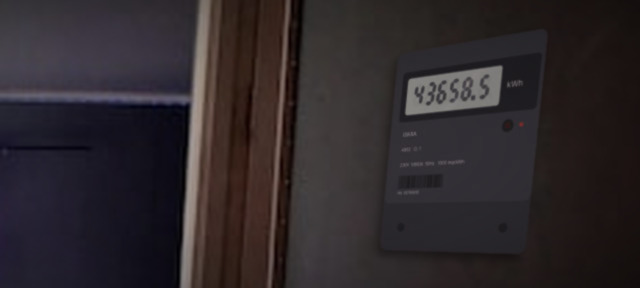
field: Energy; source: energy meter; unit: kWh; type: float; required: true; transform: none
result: 43658.5 kWh
